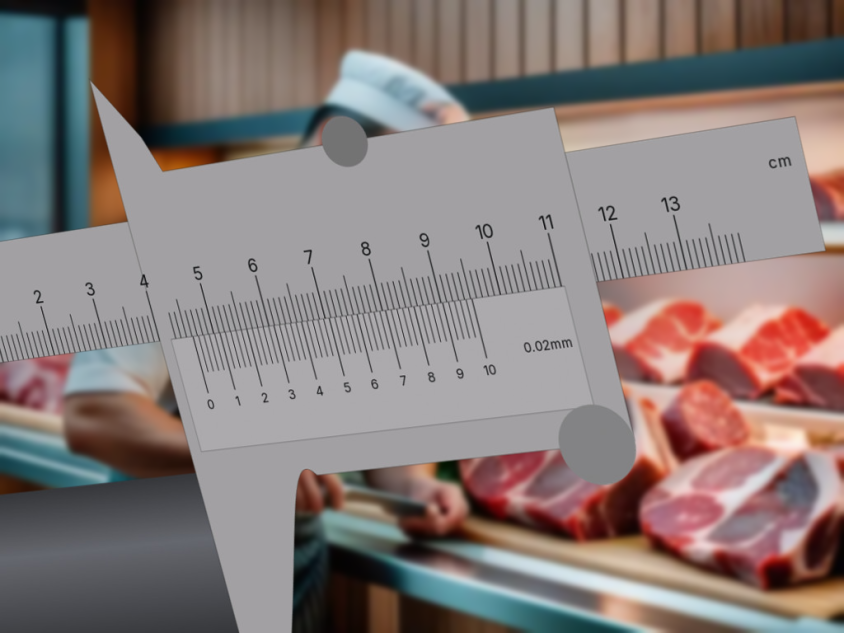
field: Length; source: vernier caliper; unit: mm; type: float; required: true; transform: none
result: 46.2 mm
